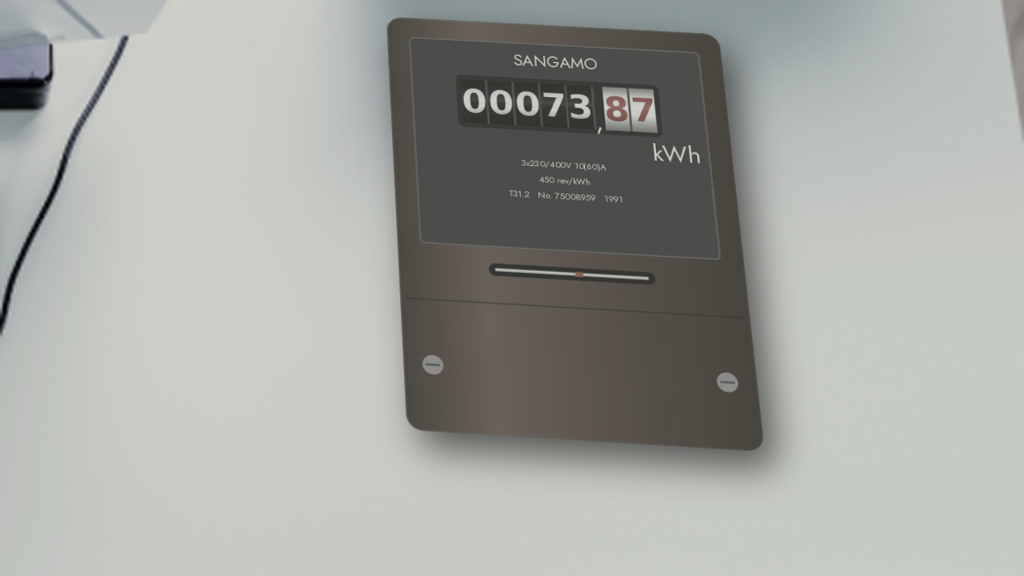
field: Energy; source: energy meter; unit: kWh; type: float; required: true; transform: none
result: 73.87 kWh
